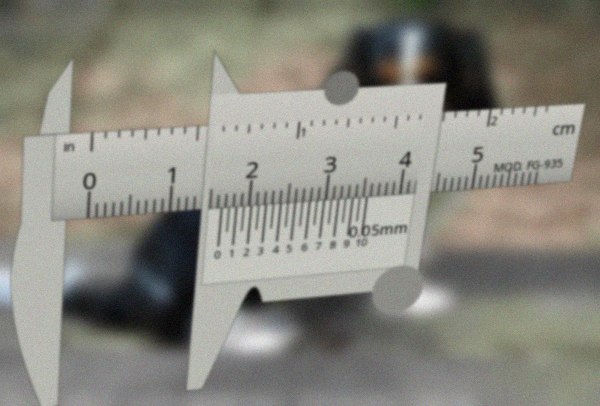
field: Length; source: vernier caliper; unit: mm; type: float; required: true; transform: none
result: 16.5 mm
